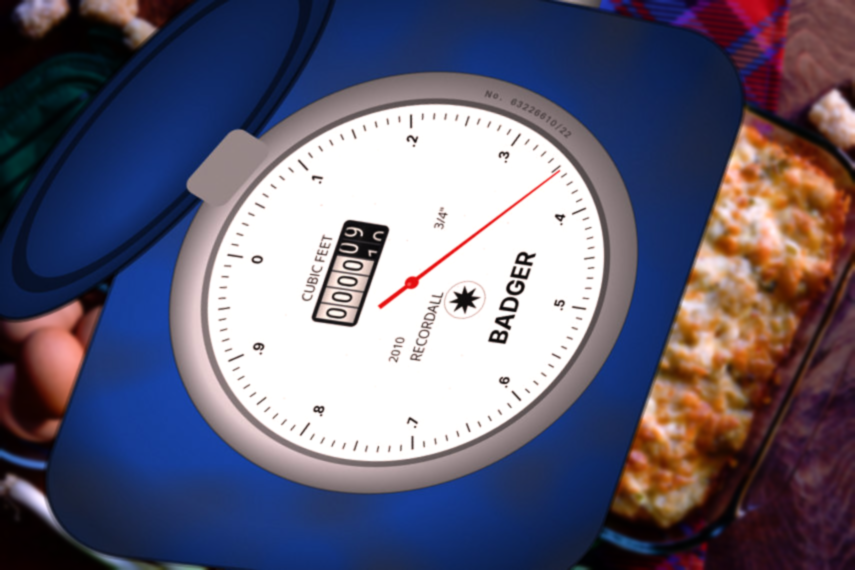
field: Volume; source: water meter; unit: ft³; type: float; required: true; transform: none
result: 9.35 ft³
